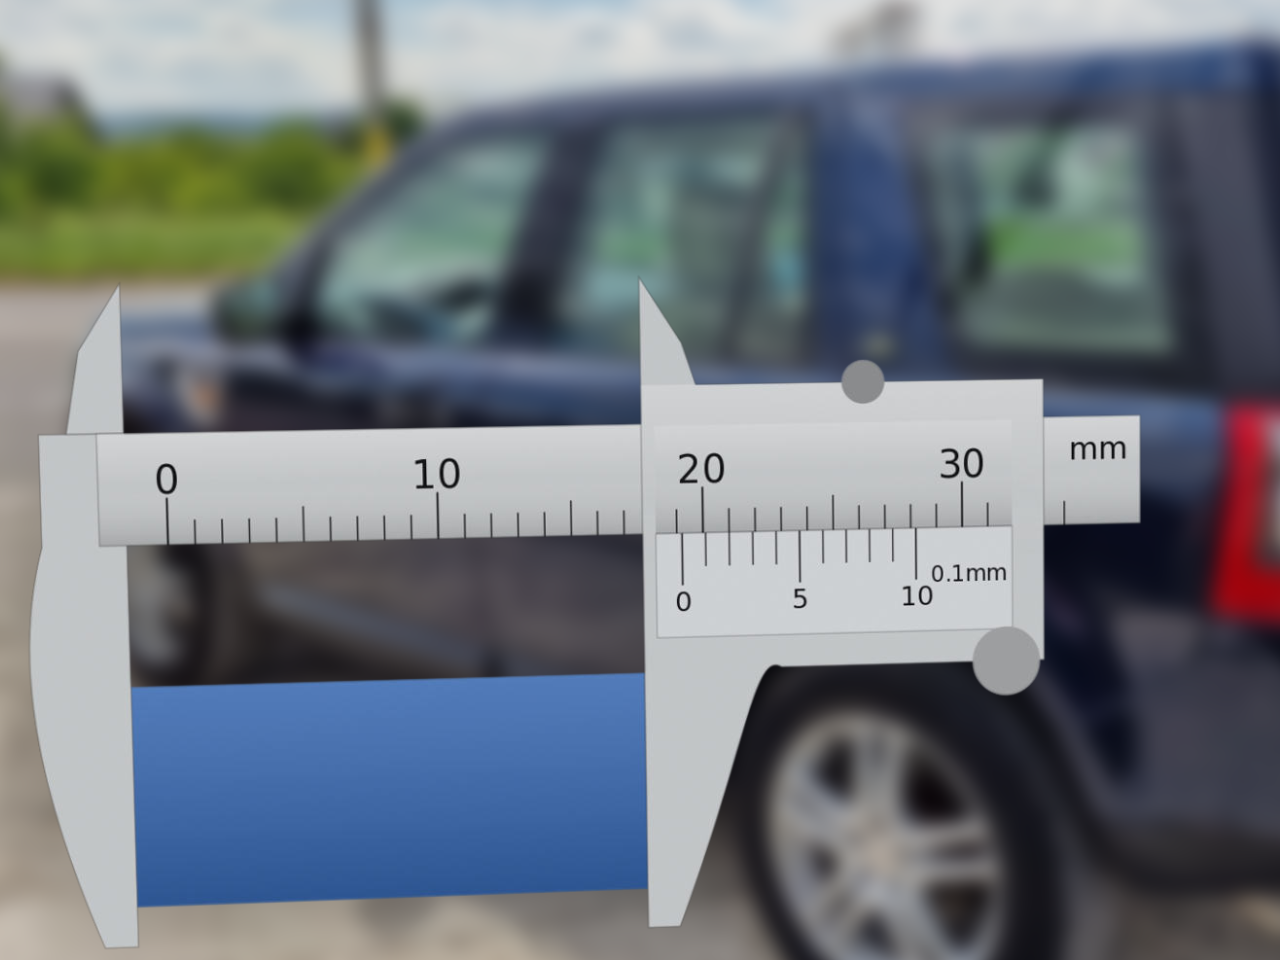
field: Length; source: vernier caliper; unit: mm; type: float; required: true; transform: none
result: 19.2 mm
